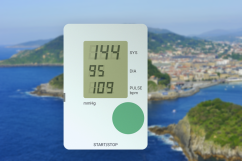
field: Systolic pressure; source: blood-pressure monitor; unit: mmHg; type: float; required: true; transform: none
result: 144 mmHg
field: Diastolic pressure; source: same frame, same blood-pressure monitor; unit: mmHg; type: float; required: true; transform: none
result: 95 mmHg
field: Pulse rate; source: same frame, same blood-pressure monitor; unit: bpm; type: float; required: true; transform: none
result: 109 bpm
